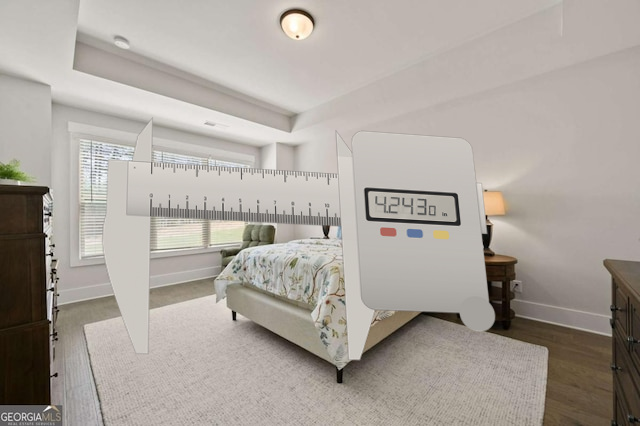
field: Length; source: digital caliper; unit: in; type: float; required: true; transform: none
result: 4.2430 in
